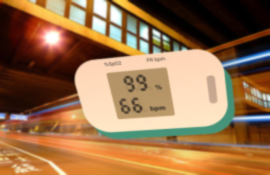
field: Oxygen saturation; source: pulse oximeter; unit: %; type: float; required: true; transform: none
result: 99 %
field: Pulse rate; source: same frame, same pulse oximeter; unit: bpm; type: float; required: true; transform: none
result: 66 bpm
